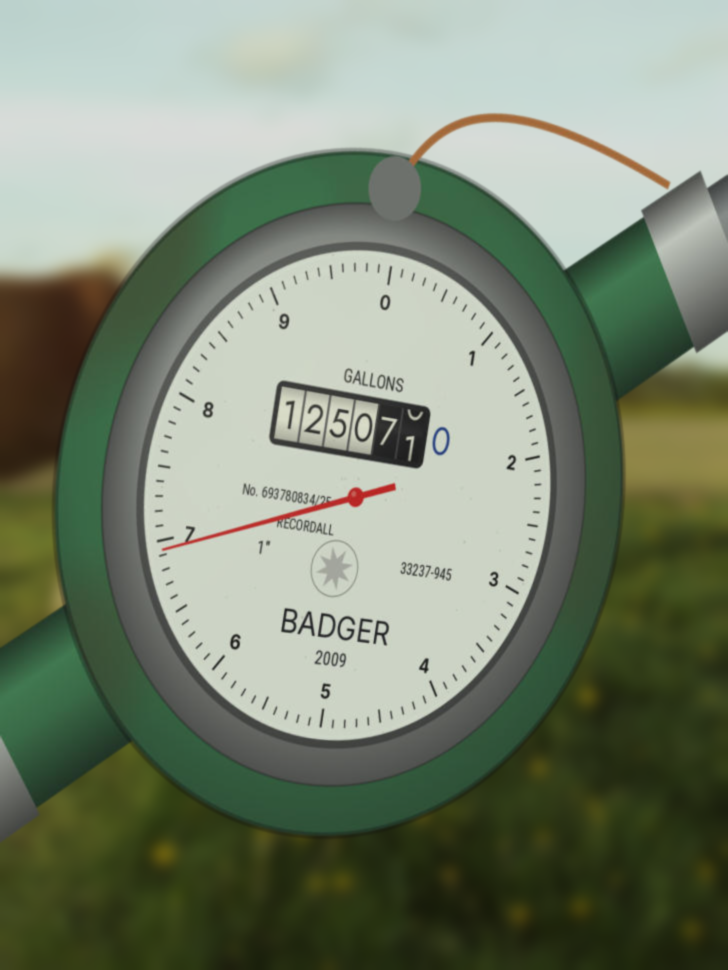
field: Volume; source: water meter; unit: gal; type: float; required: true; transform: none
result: 1250706.9 gal
